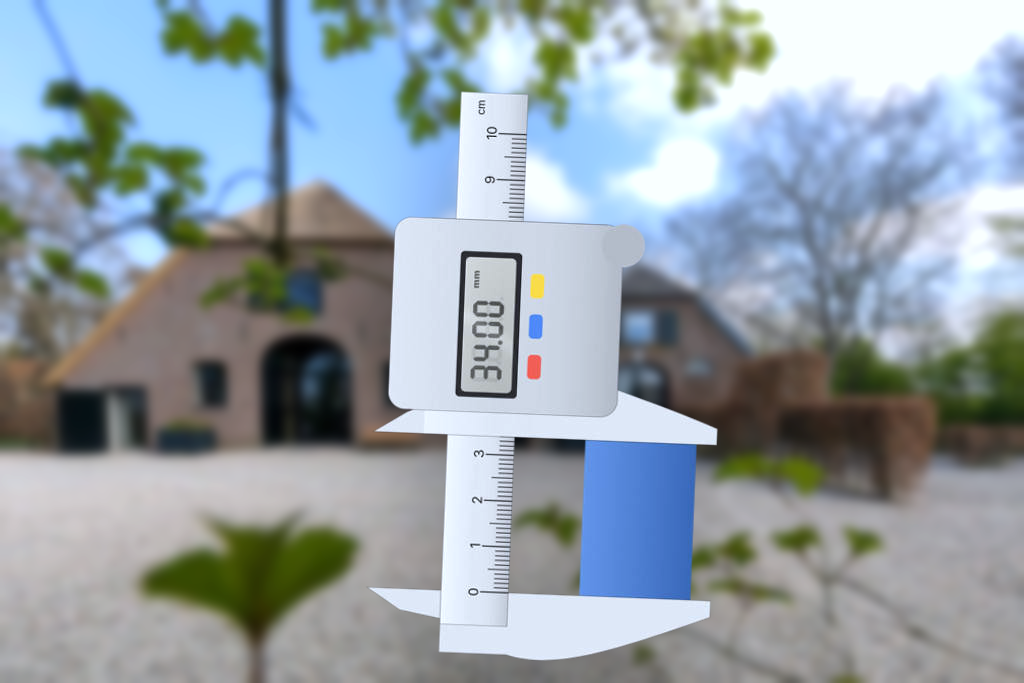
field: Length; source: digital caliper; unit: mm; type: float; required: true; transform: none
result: 34.00 mm
